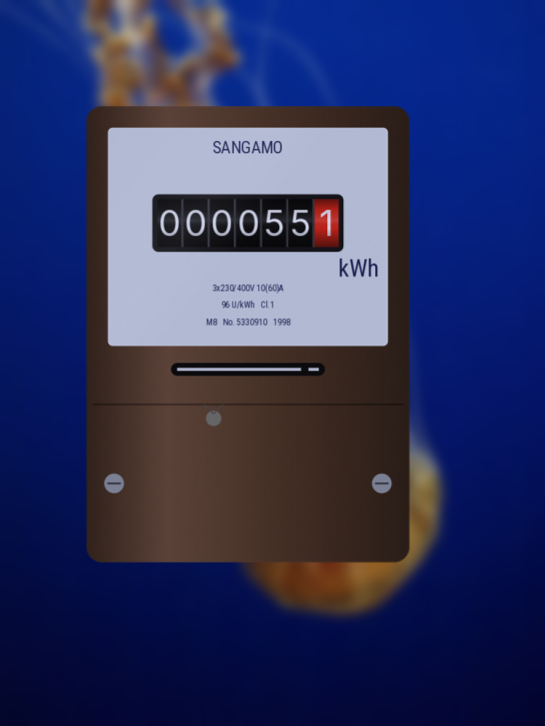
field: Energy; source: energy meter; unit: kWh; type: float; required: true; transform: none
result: 55.1 kWh
